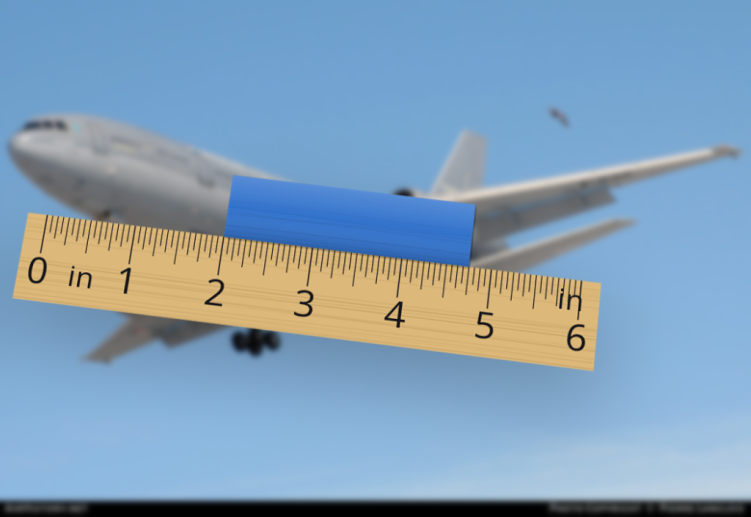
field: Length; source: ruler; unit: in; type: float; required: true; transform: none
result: 2.75 in
